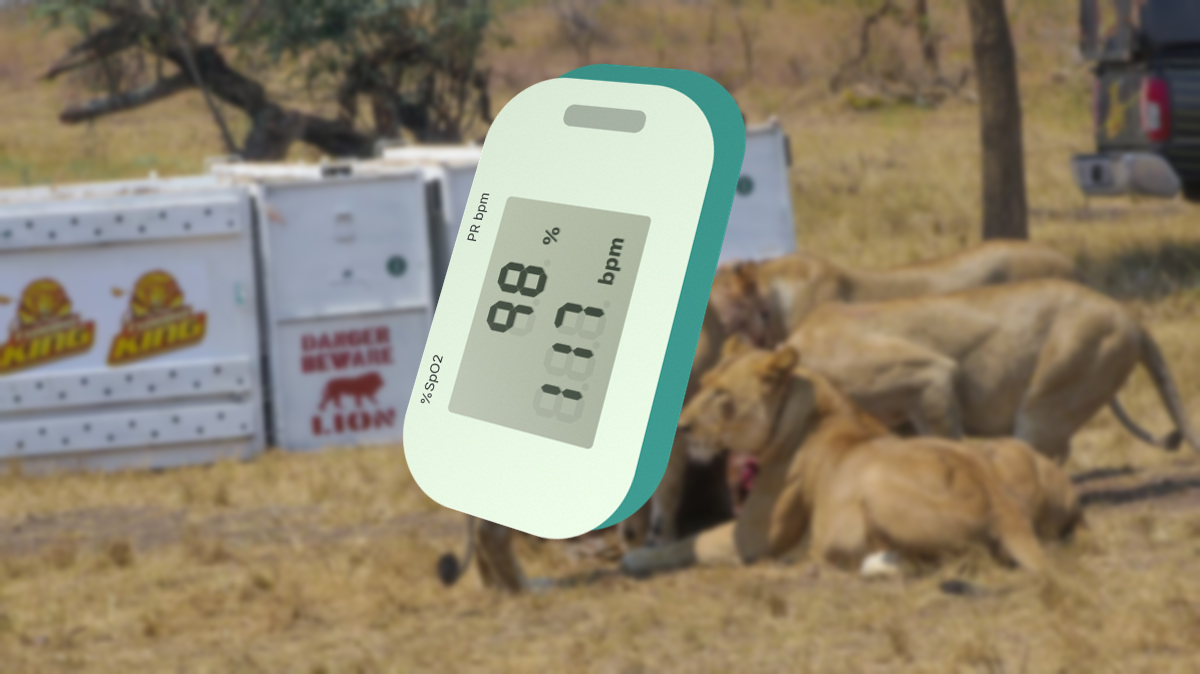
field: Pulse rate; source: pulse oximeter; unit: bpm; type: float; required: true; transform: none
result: 117 bpm
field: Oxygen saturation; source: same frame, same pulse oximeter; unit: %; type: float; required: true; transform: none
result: 98 %
